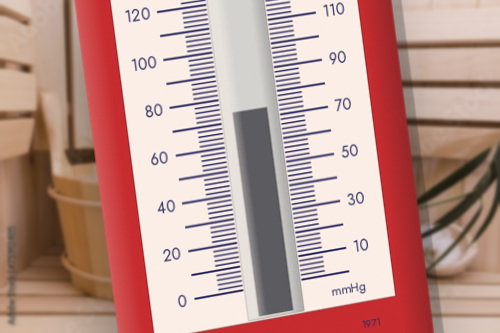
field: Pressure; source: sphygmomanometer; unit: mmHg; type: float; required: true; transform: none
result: 74 mmHg
